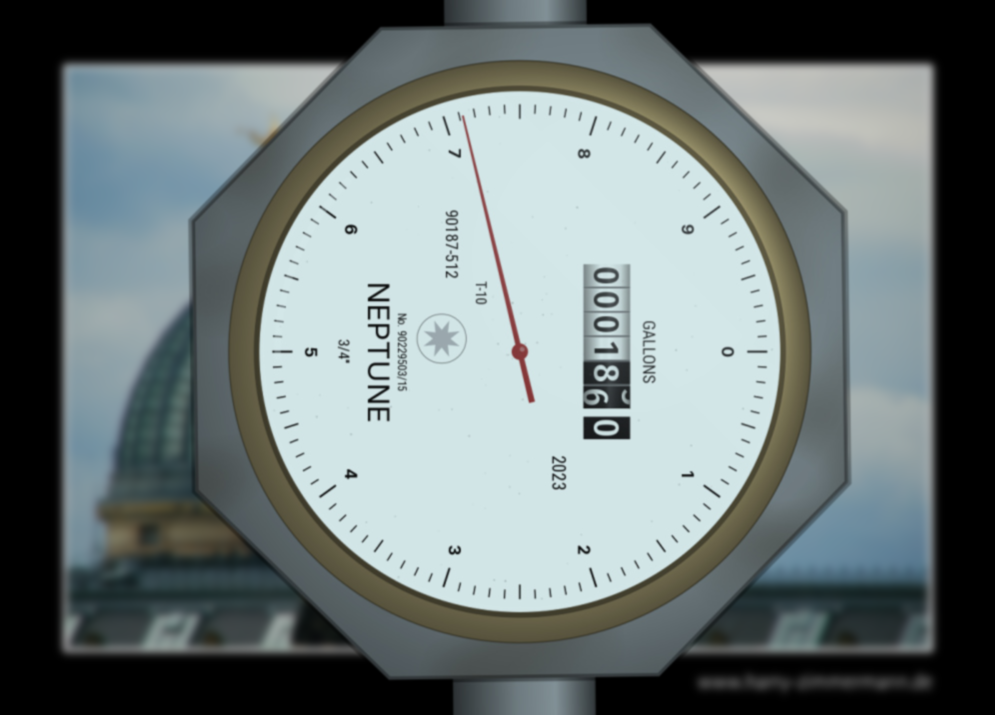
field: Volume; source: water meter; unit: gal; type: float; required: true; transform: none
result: 1857.1 gal
